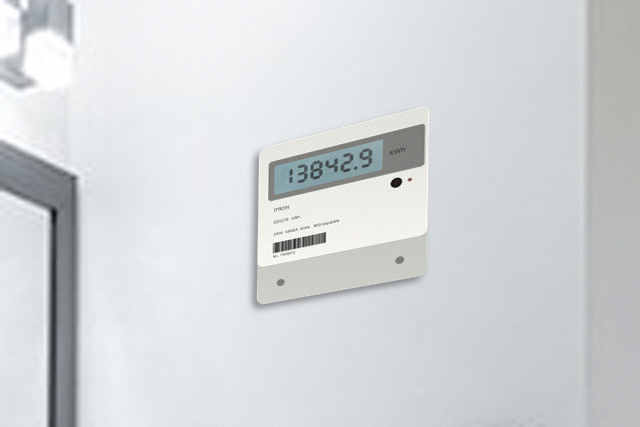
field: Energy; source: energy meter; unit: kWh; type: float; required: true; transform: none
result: 13842.9 kWh
